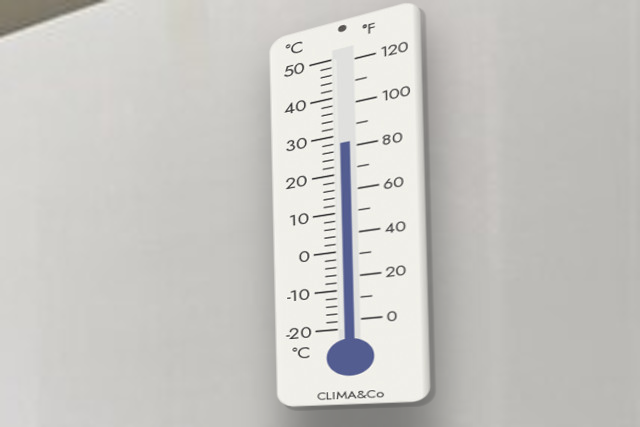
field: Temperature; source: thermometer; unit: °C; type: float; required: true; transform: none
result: 28 °C
